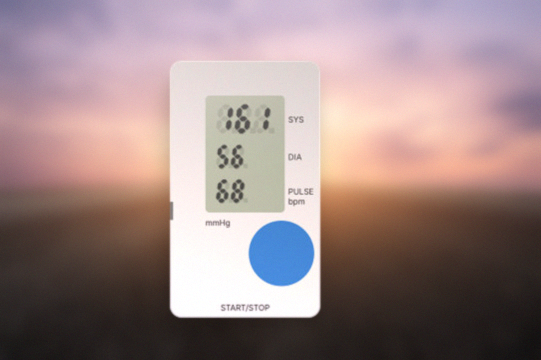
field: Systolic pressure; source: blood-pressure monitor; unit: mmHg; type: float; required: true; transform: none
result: 161 mmHg
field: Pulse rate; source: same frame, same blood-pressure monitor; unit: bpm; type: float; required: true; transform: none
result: 68 bpm
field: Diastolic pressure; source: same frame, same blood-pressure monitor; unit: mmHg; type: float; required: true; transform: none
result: 56 mmHg
